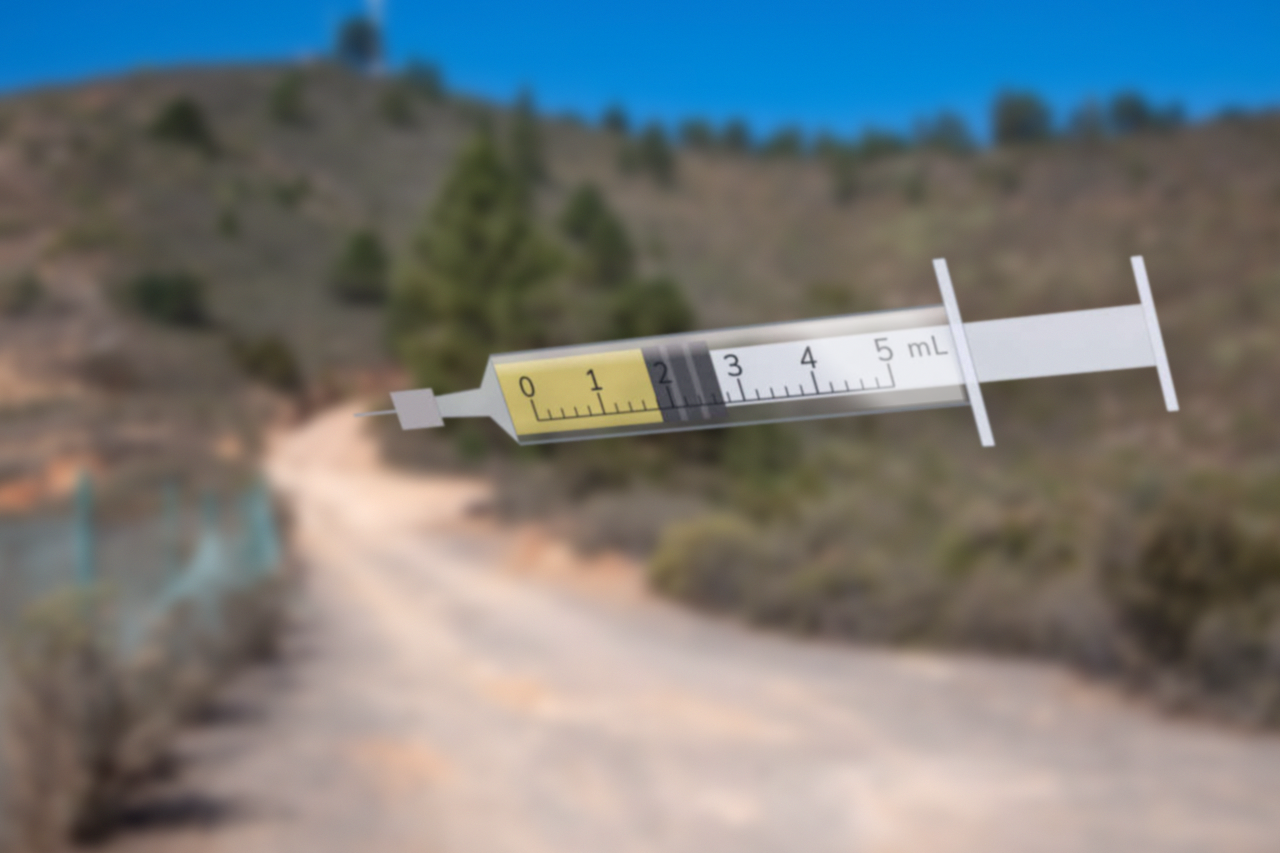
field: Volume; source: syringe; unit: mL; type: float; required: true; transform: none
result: 1.8 mL
